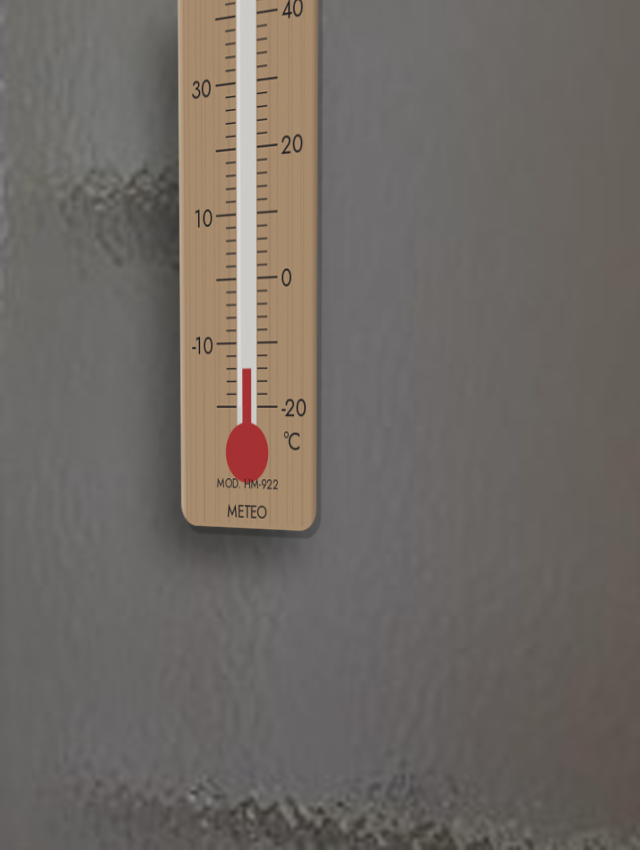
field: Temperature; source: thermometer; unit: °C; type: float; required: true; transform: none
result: -14 °C
